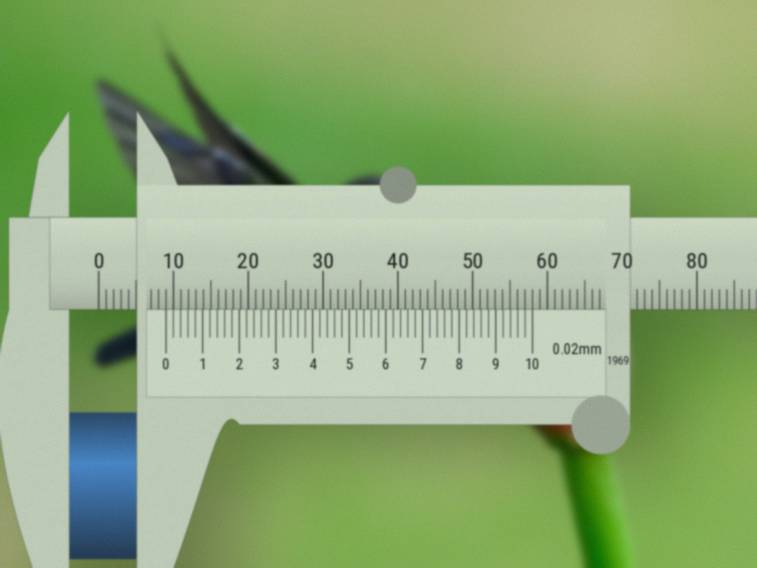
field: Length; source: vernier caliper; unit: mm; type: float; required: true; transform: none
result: 9.0 mm
